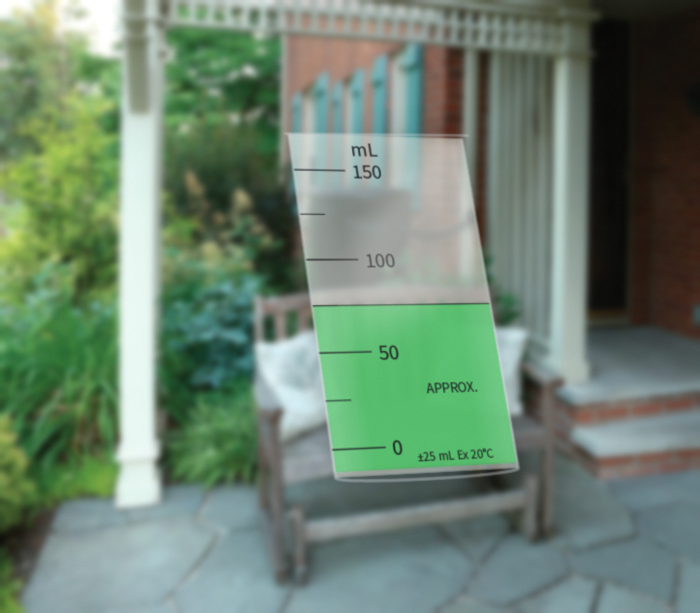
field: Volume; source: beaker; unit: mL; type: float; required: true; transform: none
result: 75 mL
